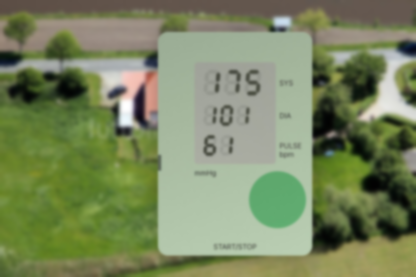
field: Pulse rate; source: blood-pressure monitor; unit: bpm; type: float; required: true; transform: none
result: 61 bpm
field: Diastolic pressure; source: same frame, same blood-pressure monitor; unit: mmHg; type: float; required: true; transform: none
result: 101 mmHg
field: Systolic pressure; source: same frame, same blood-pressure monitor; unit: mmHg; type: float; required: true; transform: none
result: 175 mmHg
